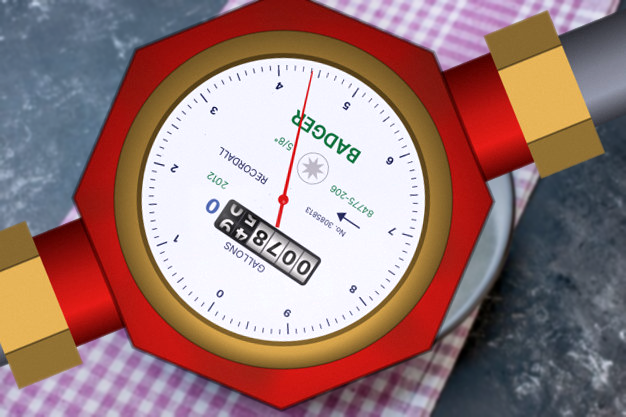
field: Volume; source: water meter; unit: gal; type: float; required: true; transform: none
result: 78494.4 gal
